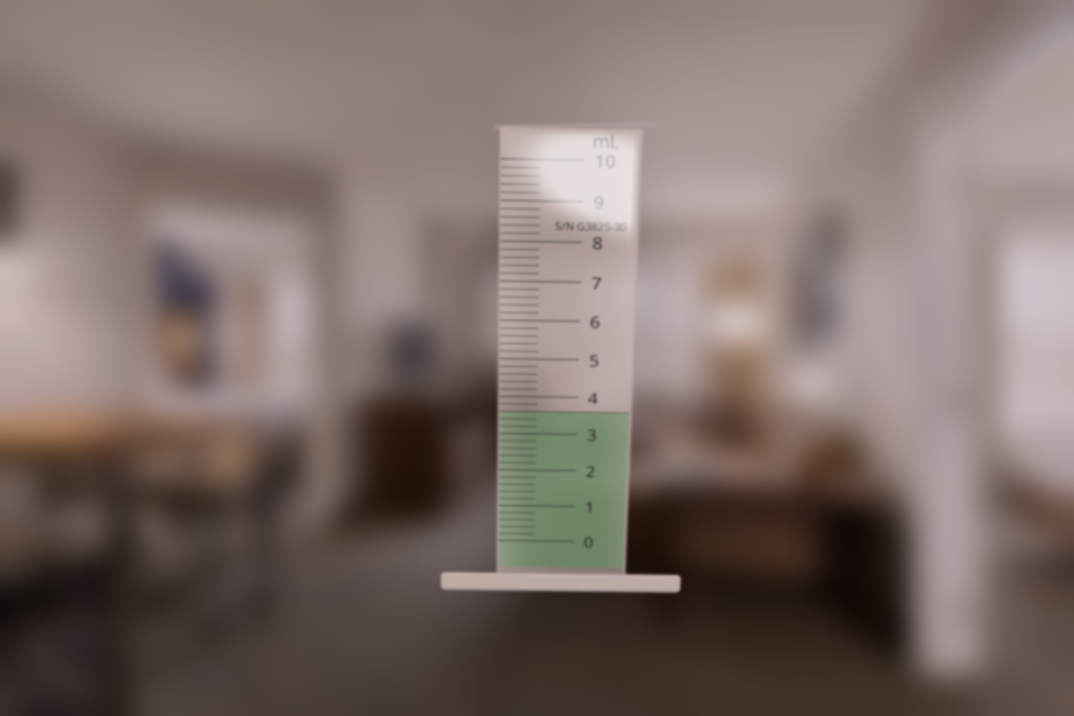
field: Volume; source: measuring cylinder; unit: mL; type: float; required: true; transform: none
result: 3.6 mL
